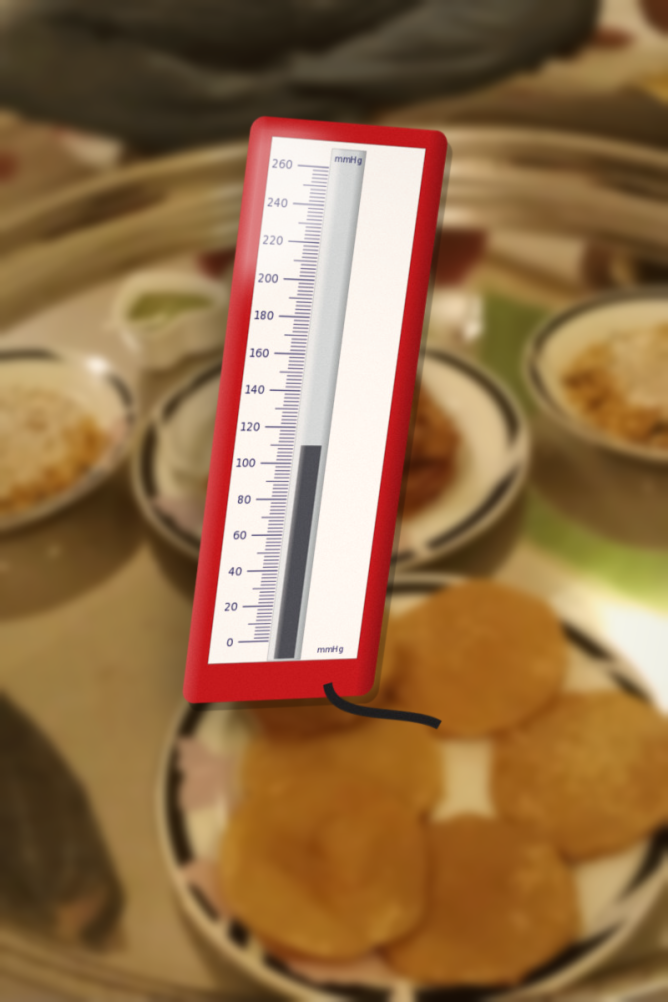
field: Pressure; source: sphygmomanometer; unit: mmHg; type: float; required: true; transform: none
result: 110 mmHg
